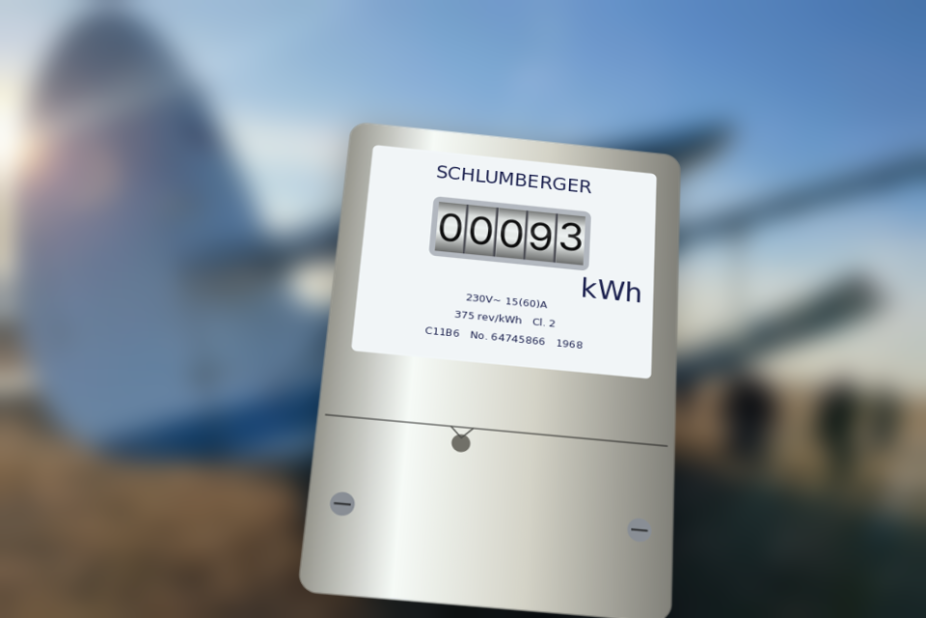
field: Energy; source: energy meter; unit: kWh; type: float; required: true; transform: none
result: 93 kWh
